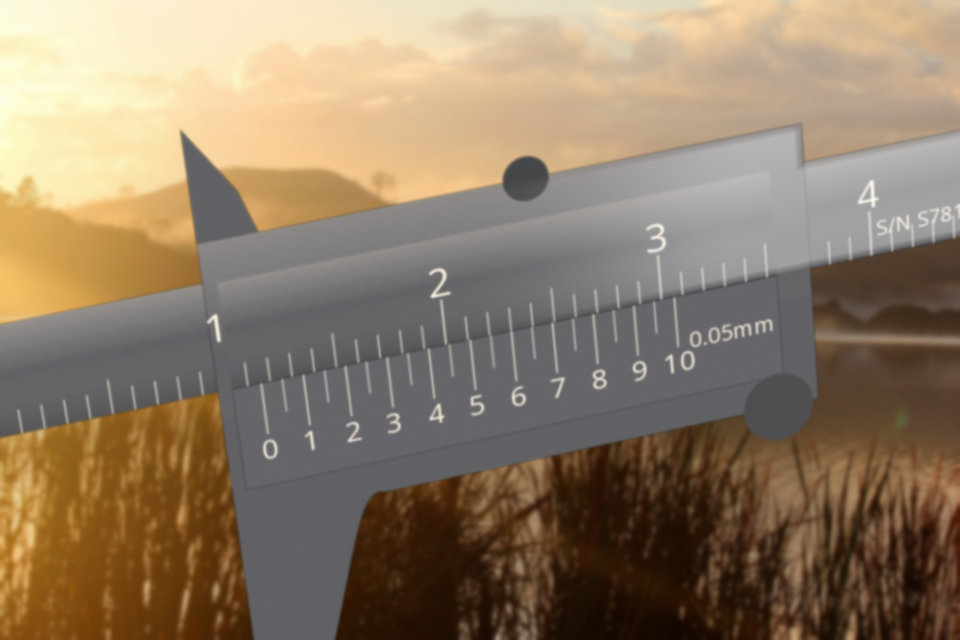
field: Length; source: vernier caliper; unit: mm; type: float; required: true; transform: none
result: 11.6 mm
